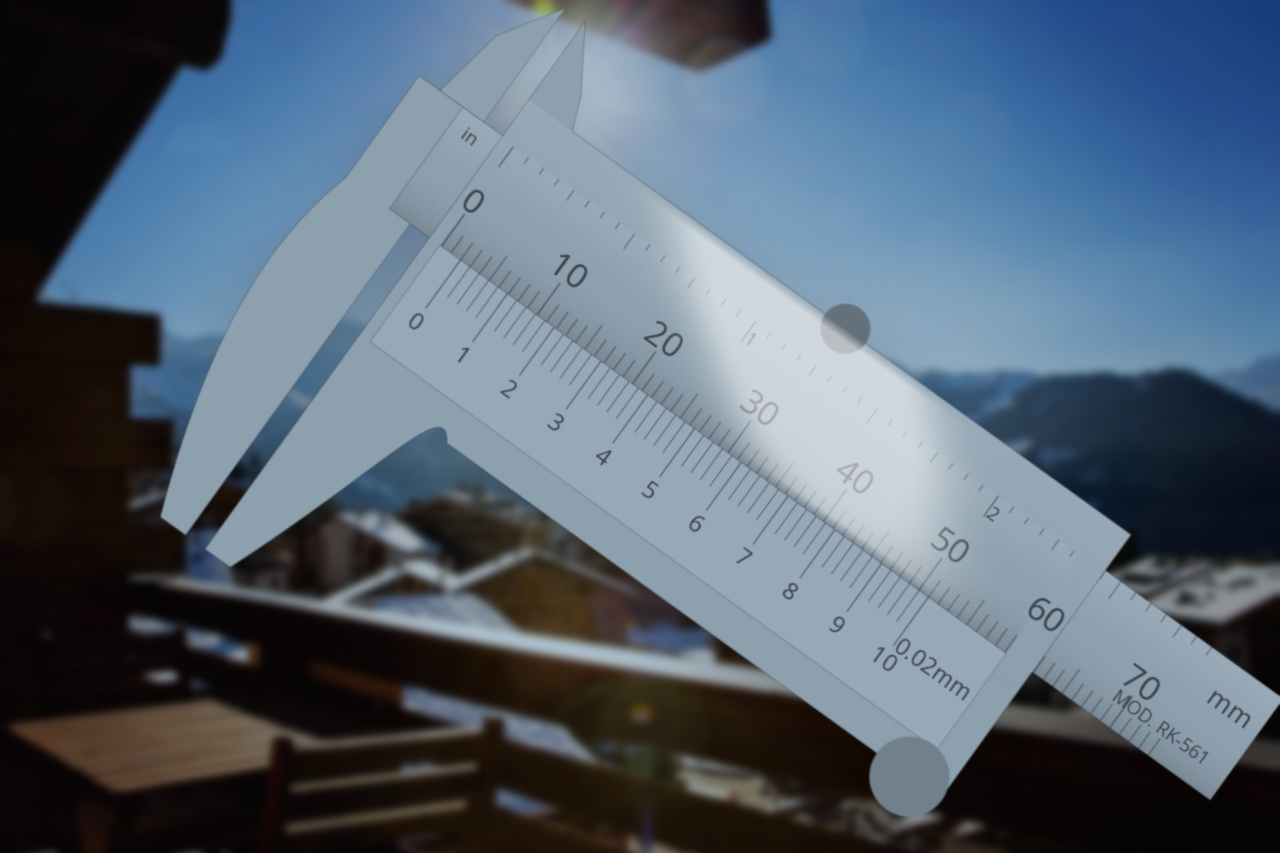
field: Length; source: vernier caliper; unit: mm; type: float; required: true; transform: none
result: 2.0 mm
